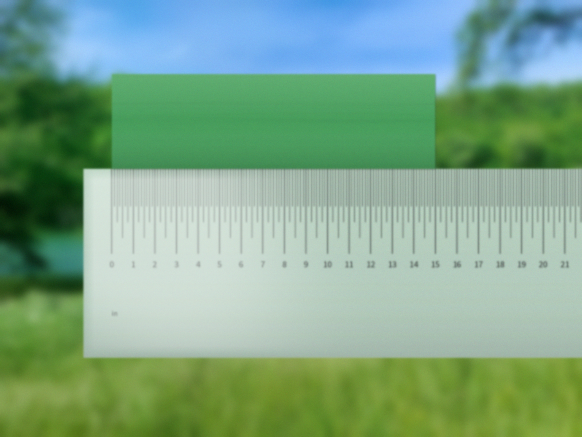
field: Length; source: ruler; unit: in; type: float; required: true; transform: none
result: 15 in
